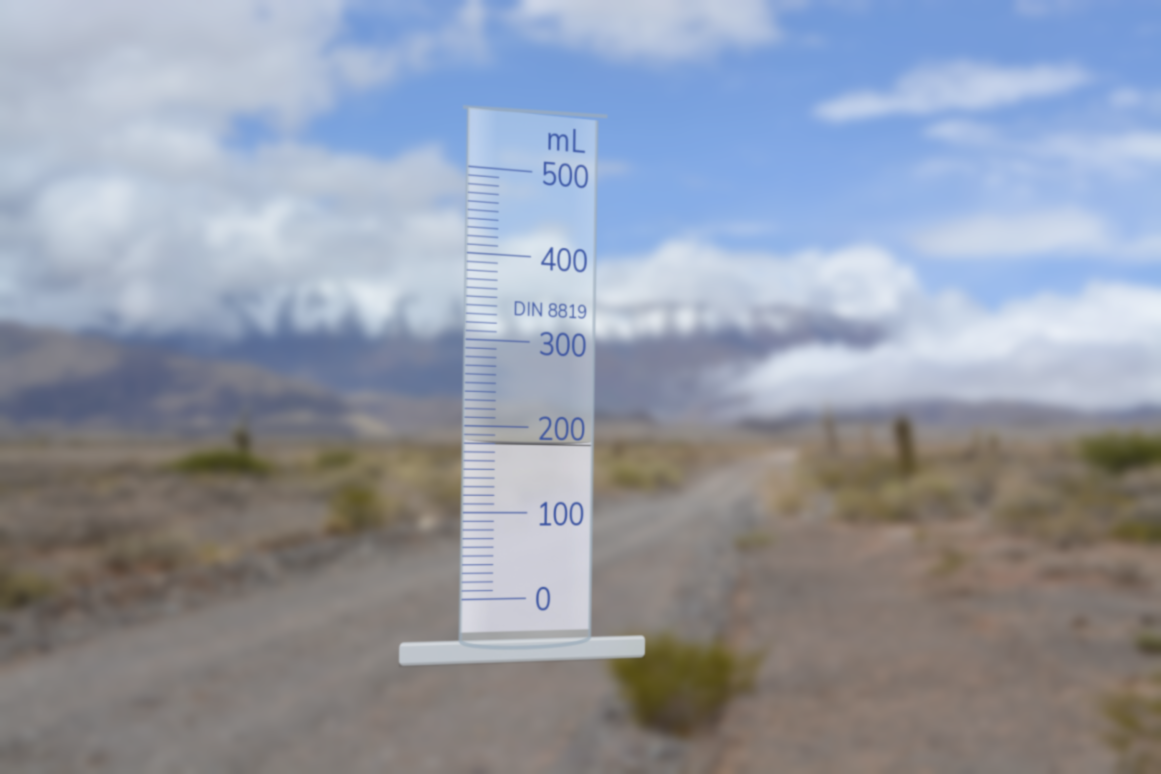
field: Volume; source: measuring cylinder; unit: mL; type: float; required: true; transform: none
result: 180 mL
